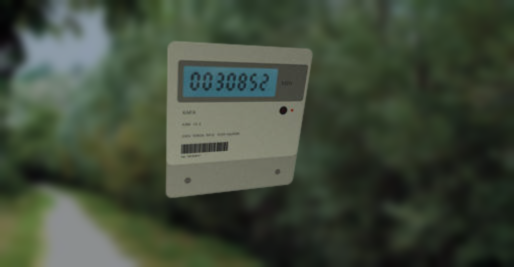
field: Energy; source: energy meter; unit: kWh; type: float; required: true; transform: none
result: 30852 kWh
